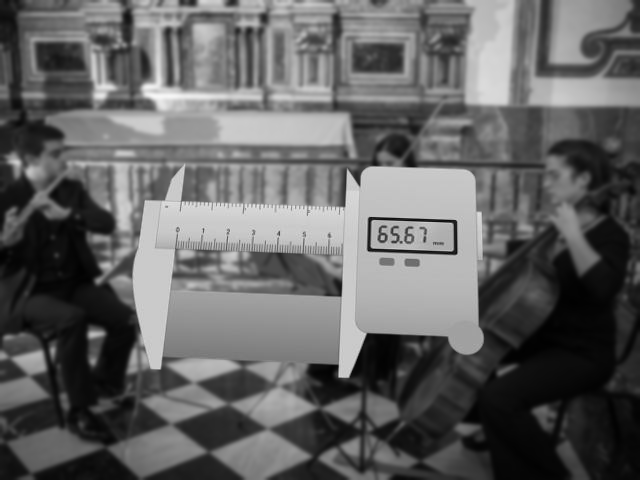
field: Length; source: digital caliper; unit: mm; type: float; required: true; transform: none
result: 65.67 mm
